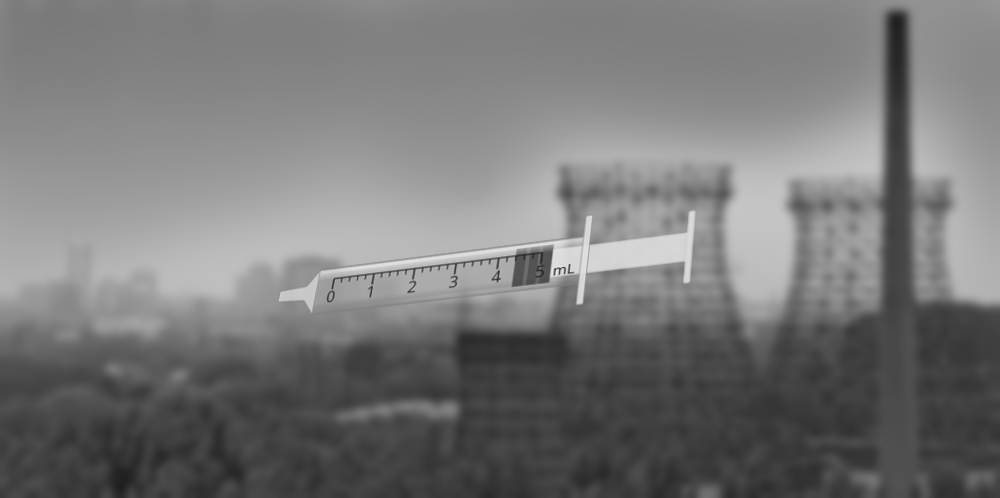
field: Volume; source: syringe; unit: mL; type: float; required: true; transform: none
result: 4.4 mL
